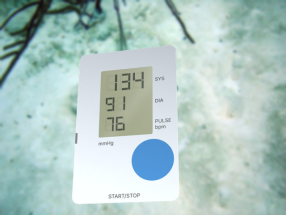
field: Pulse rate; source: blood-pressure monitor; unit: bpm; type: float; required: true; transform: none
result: 76 bpm
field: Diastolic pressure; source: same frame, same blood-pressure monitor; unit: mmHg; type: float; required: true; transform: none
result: 91 mmHg
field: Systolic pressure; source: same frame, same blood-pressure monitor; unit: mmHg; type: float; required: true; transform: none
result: 134 mmHg
